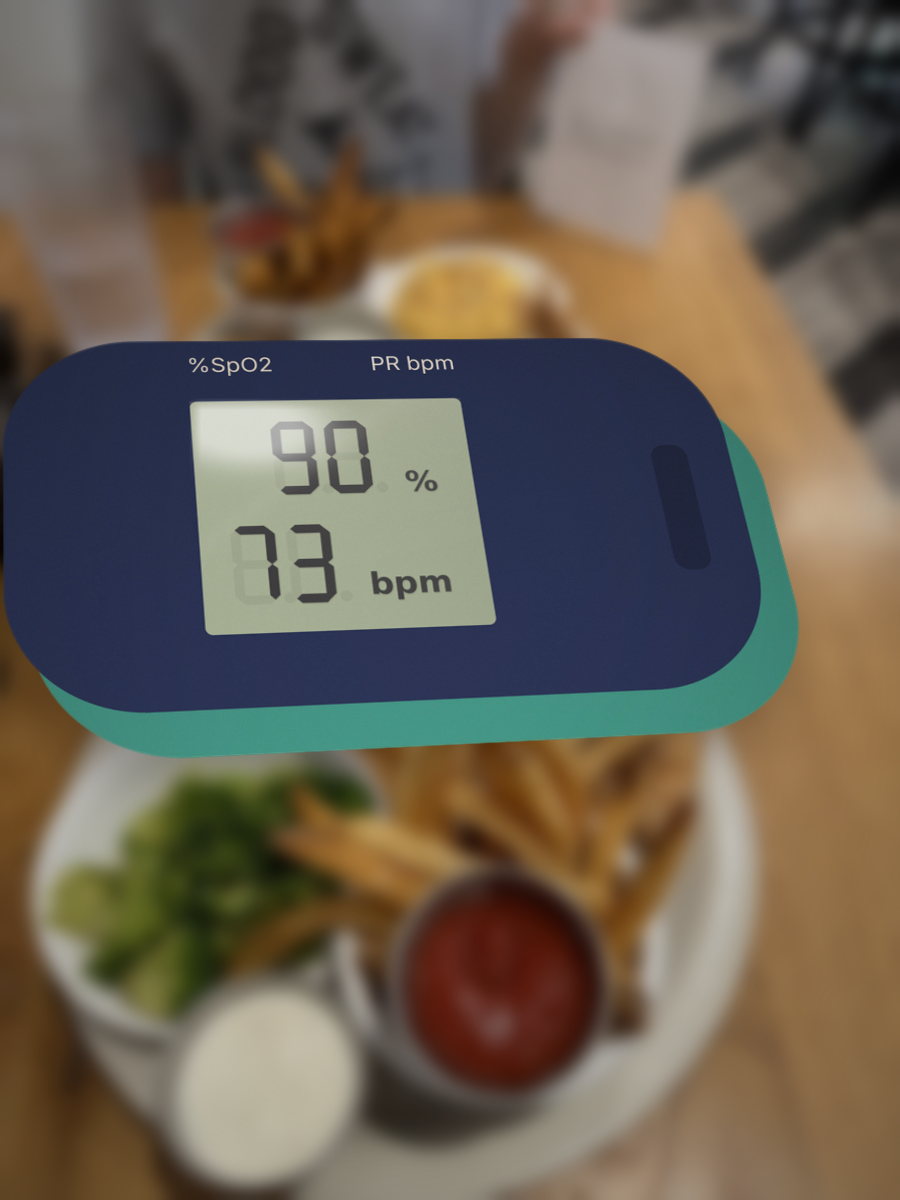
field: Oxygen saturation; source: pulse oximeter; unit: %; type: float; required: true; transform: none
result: 90 %
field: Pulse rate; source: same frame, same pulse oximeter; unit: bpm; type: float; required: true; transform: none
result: 73 bpm
